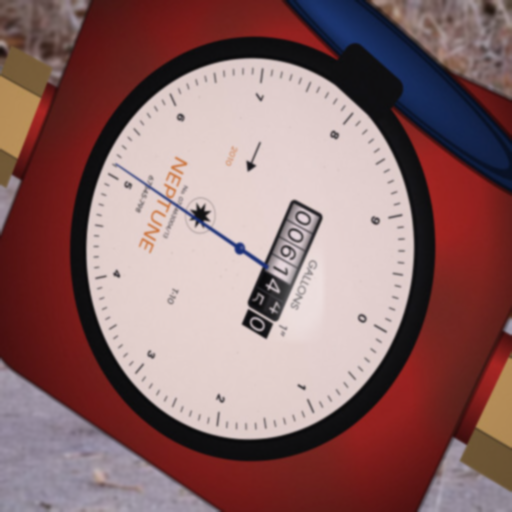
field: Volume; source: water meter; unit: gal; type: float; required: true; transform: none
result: 61445.1 gal
